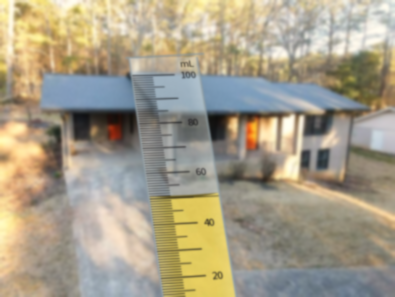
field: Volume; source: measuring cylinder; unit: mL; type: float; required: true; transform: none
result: 50 mL
